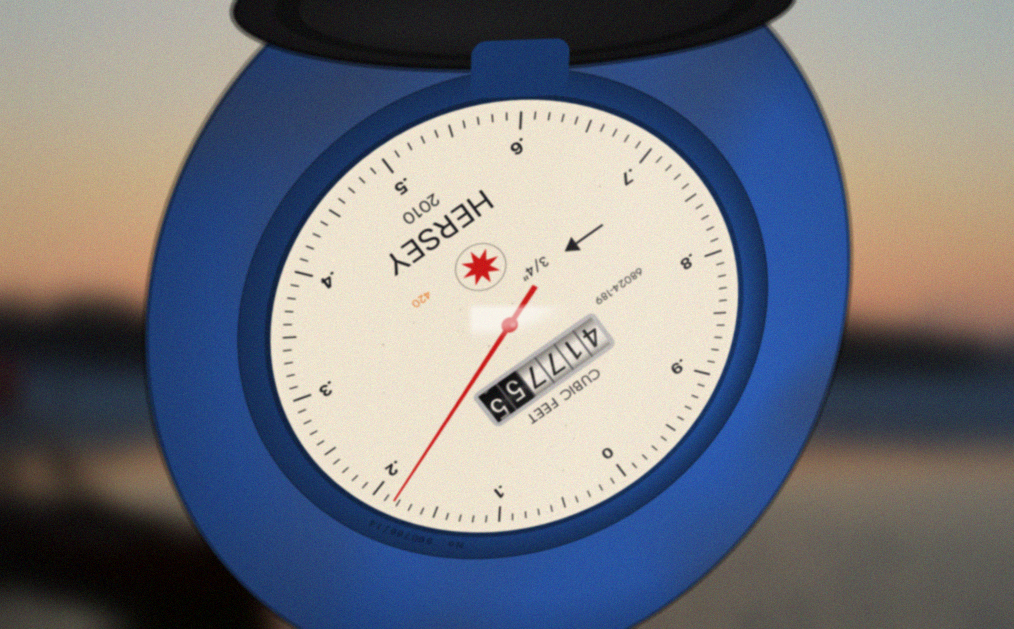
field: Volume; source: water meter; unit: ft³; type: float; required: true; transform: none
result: 417755.18 ft³
